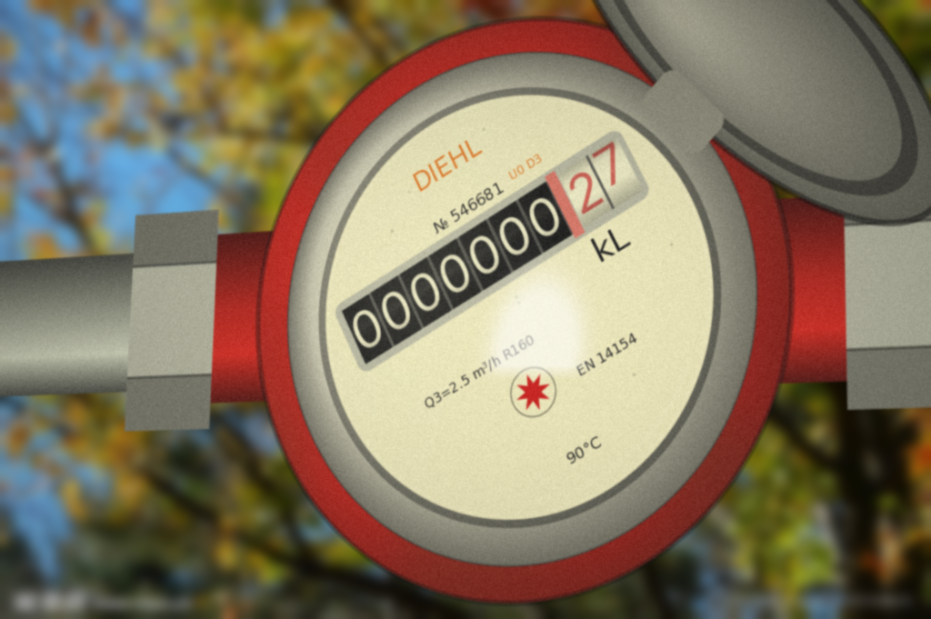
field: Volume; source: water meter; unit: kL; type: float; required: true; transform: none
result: 0.27 kL
